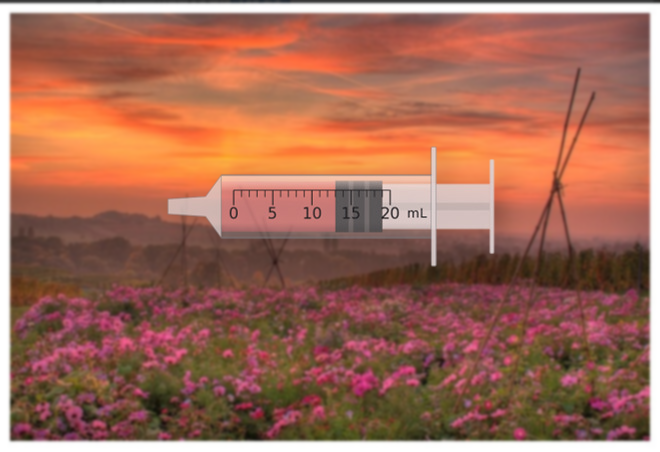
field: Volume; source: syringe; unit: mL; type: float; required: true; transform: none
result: 13 mL
